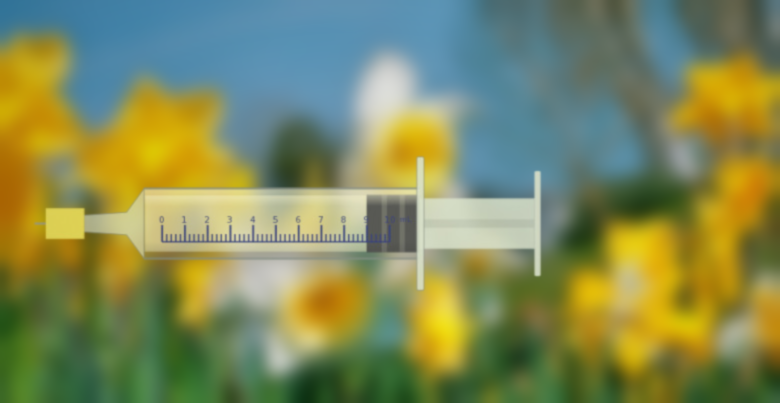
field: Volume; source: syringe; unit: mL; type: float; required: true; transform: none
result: 9 mL
